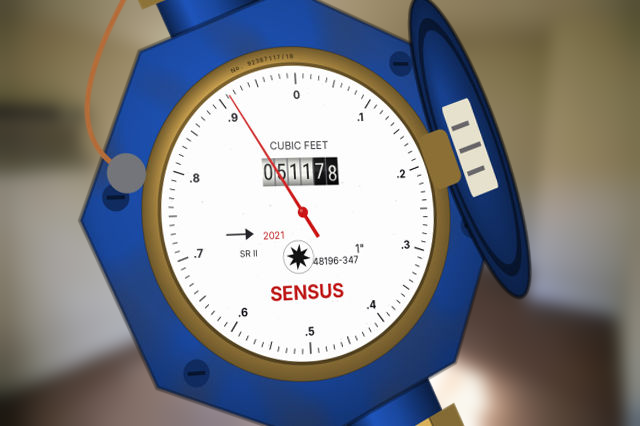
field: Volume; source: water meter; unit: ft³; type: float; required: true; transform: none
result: 51177.91 ft³
